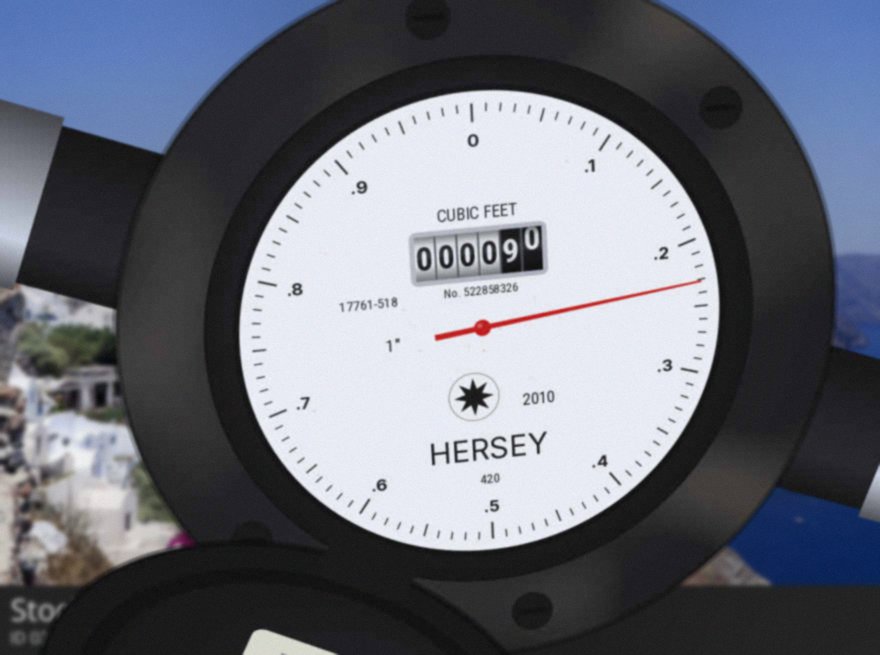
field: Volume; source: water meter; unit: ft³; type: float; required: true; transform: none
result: 90.23 ft³
